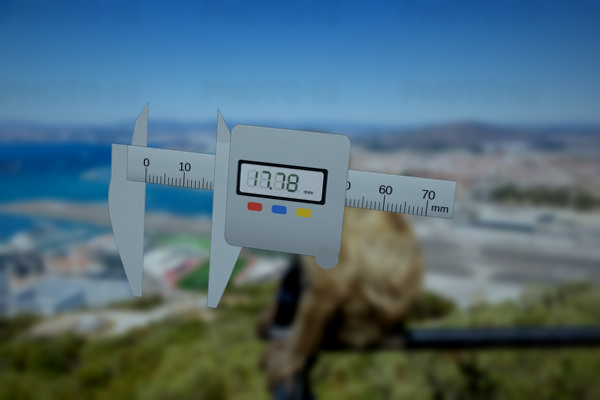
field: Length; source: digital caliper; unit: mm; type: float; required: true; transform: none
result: 17.78 mm
